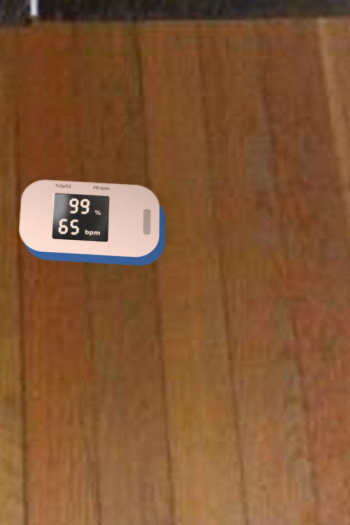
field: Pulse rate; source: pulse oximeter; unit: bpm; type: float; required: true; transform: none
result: 65 bpm
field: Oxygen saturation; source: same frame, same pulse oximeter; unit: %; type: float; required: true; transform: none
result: 99 %
